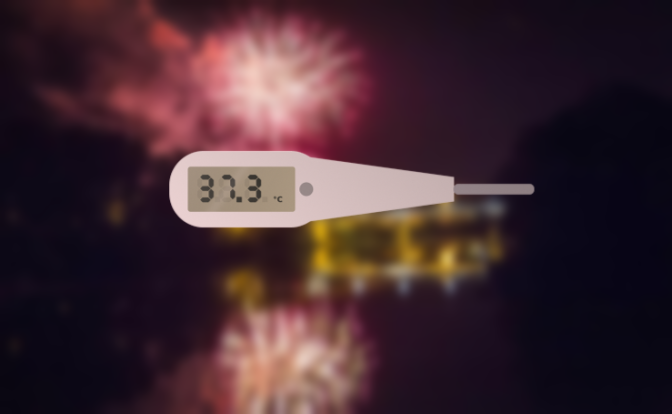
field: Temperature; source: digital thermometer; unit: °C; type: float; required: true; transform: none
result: 37.3 °C
